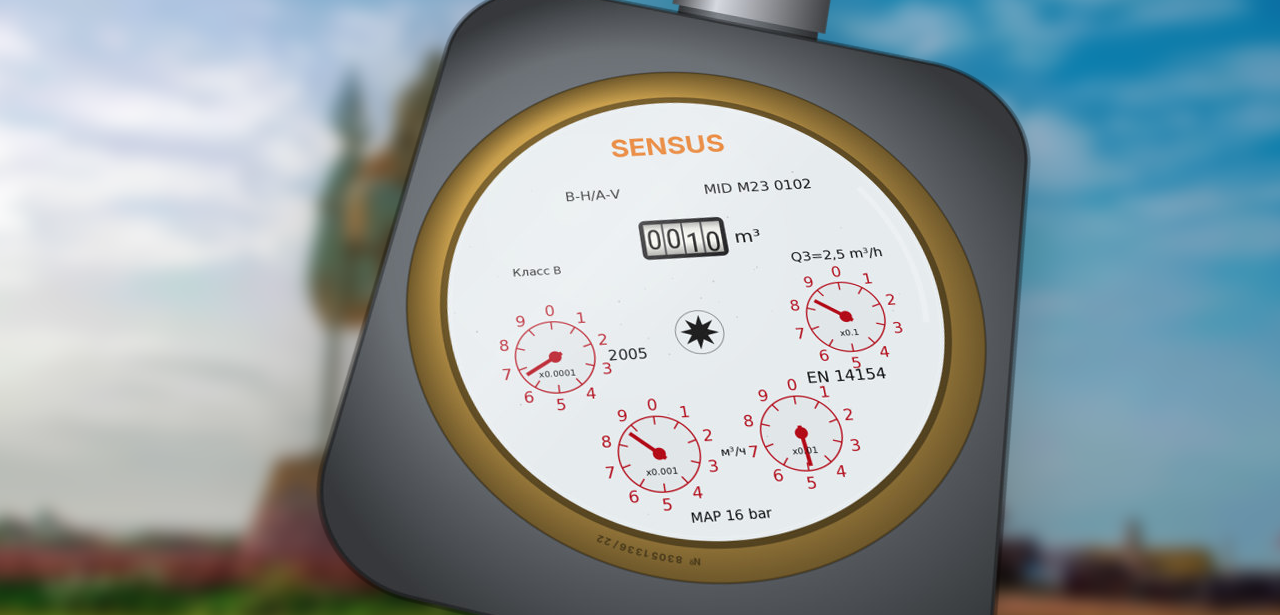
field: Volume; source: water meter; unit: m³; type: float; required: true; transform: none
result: 9.8486 m³
